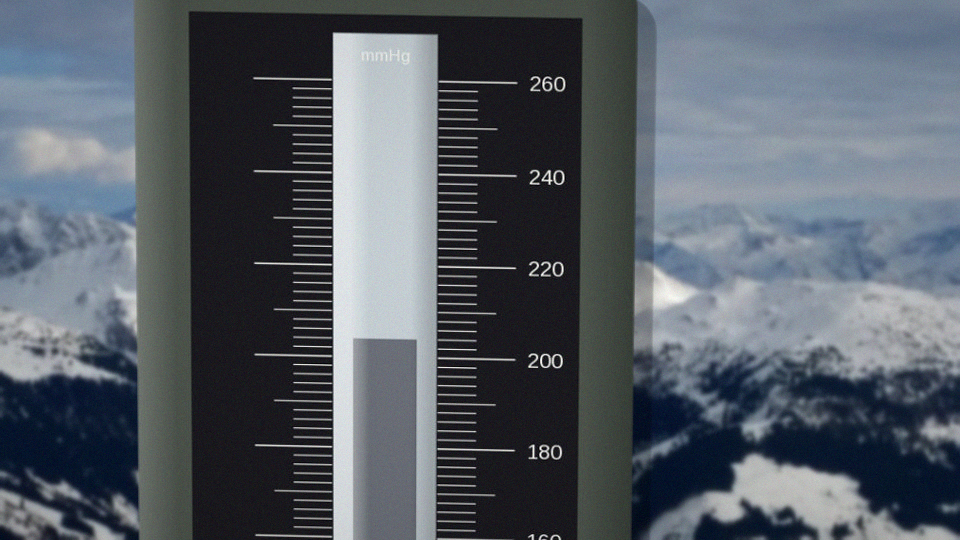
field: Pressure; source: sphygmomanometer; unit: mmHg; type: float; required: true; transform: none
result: 204 mmHg
